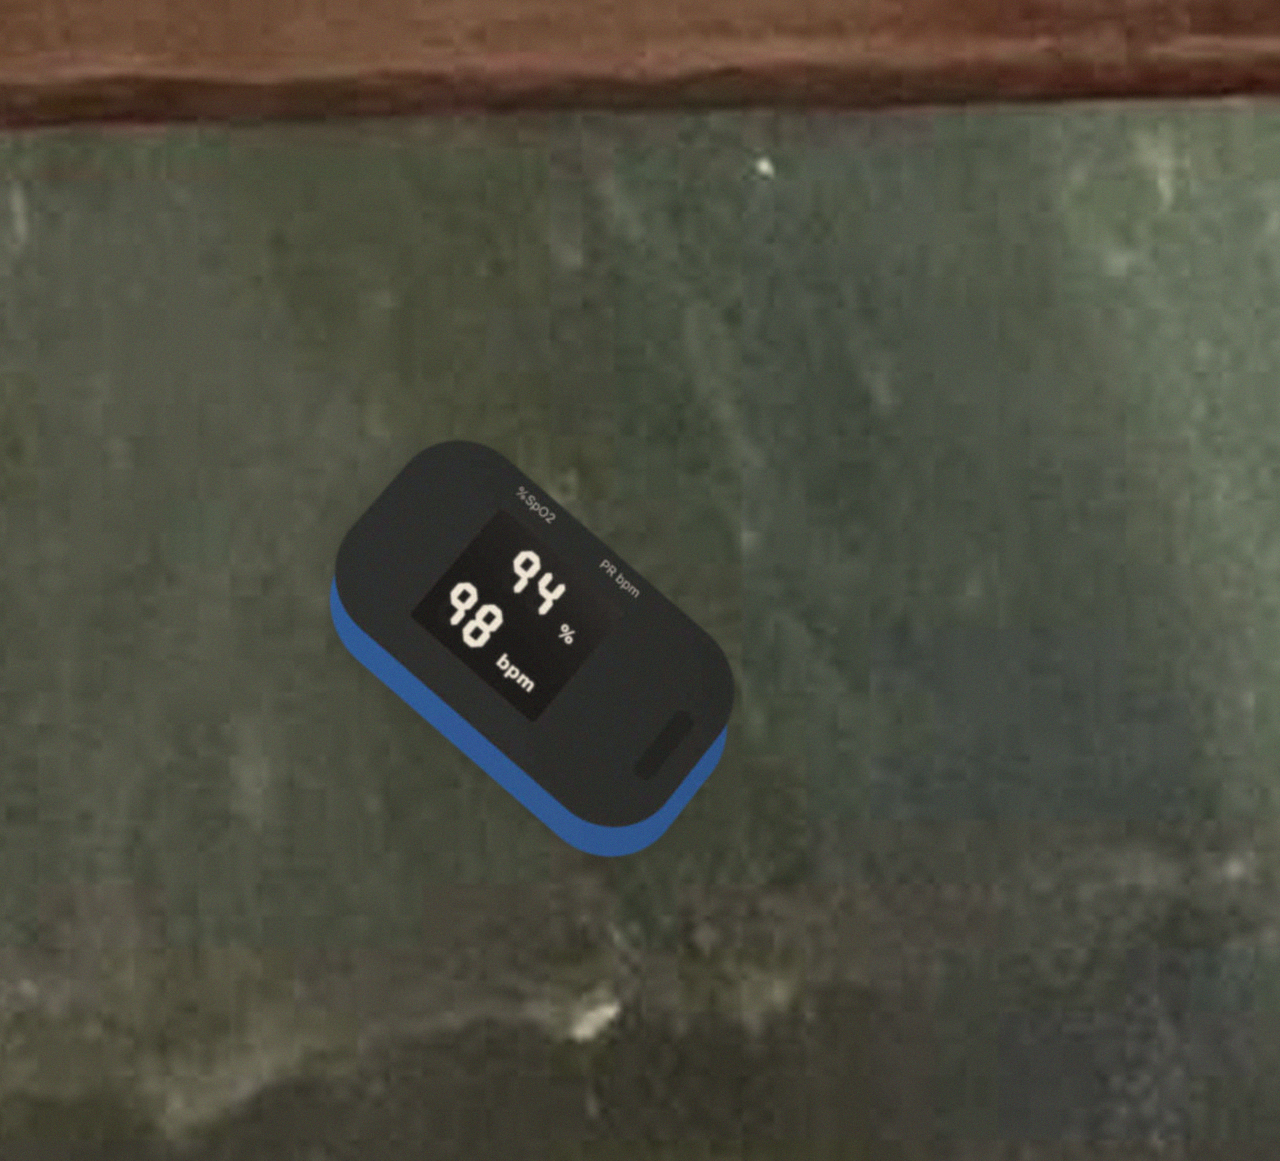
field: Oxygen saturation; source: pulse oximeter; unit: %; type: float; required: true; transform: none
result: 94 %
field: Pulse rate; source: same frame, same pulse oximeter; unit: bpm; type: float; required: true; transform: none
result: 98 bpm
